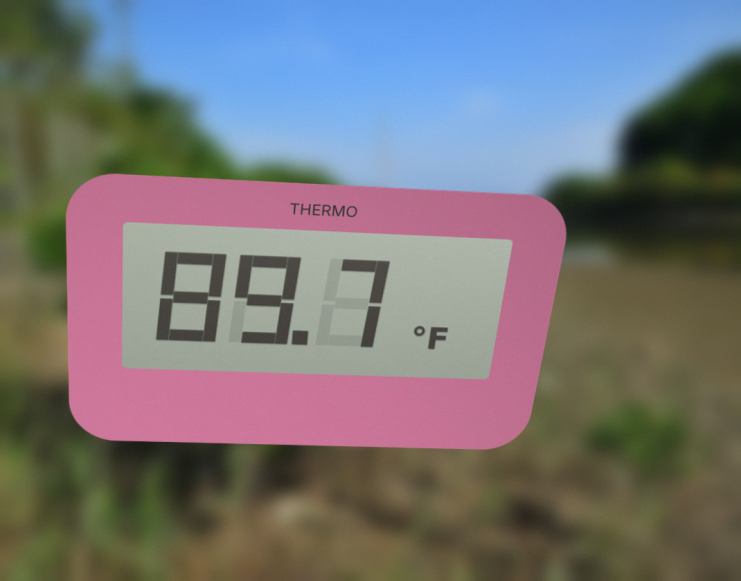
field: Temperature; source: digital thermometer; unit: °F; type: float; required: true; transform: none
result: 89.7 °F
